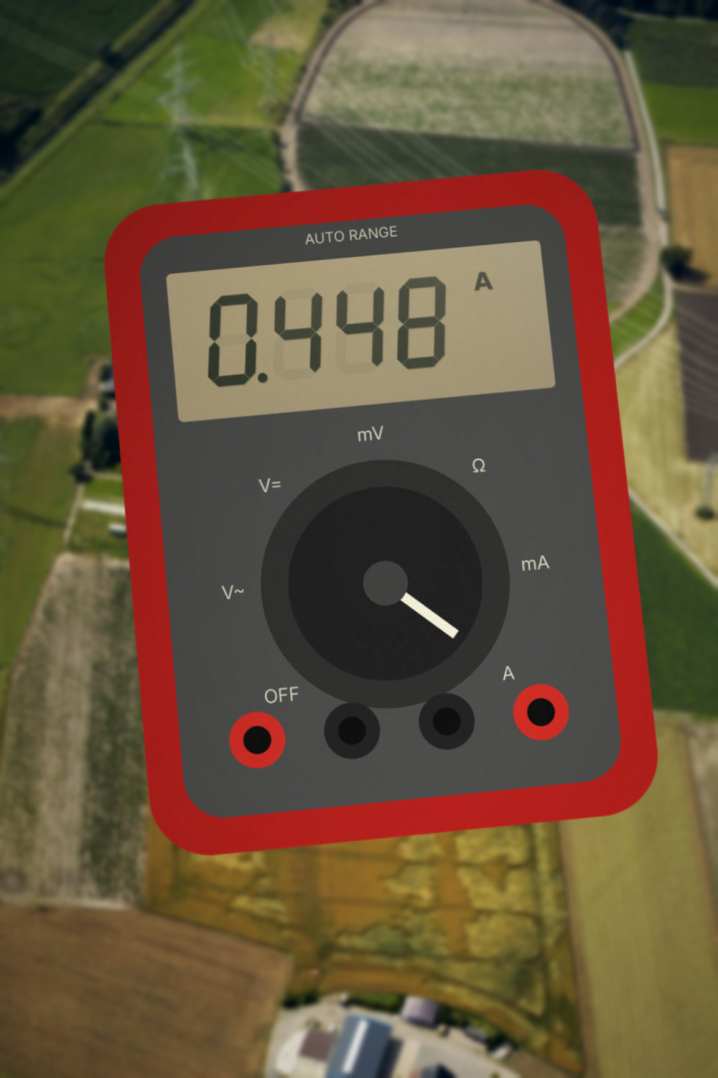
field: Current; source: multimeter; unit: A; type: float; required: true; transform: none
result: 0.448 A
